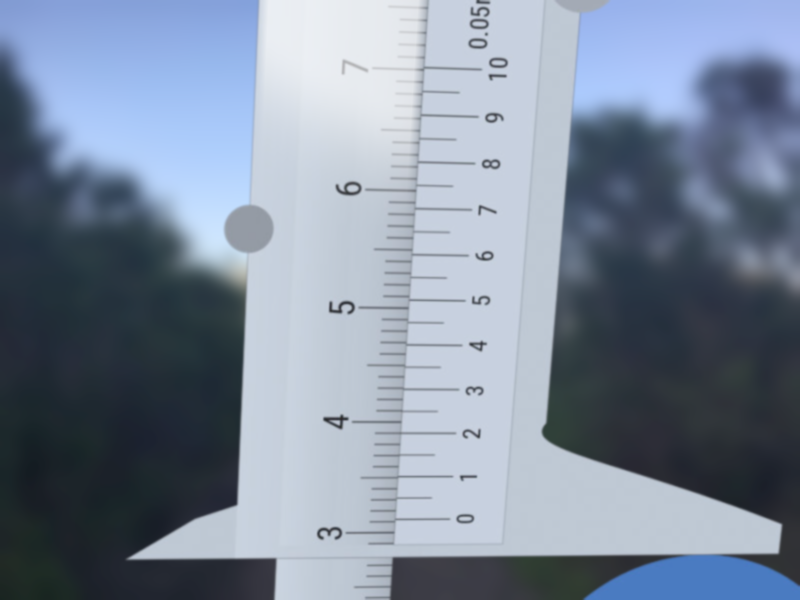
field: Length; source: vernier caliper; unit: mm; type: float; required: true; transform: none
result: 31.2 mm
